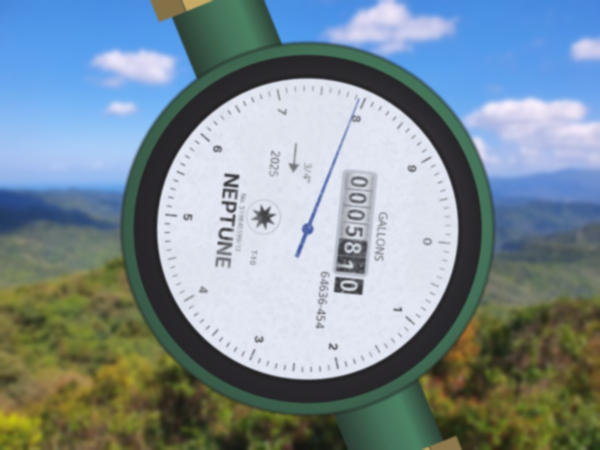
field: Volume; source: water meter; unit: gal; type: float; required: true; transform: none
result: 5807.9 gal
